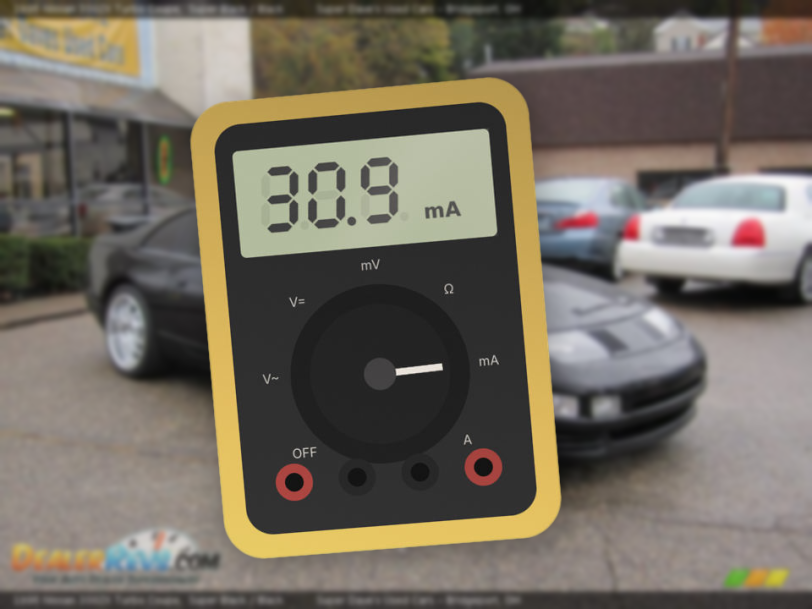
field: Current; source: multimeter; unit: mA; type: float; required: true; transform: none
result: 30.9 mA
